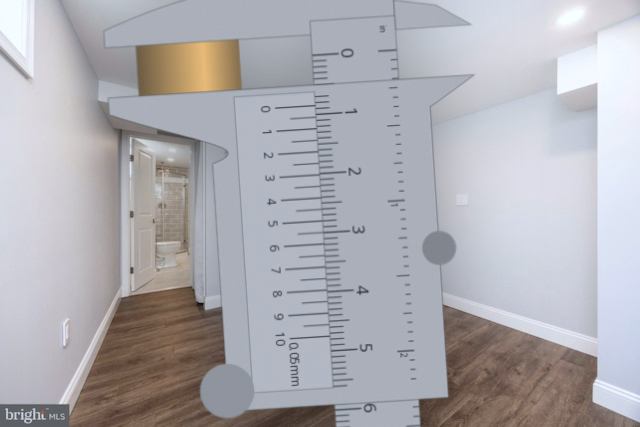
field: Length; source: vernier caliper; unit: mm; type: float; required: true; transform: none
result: 8.5 mm
